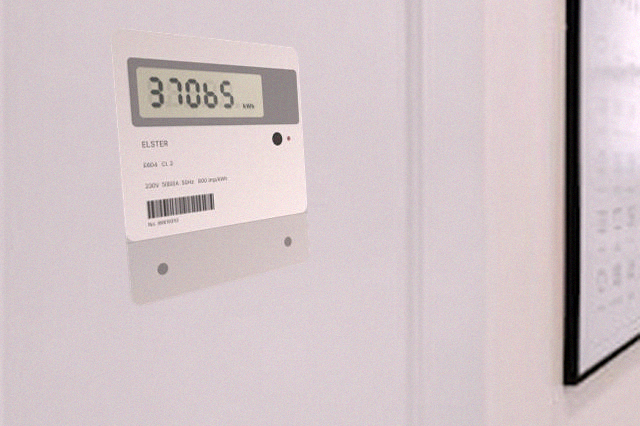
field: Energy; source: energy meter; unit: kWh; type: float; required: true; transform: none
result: 37065 kWh
